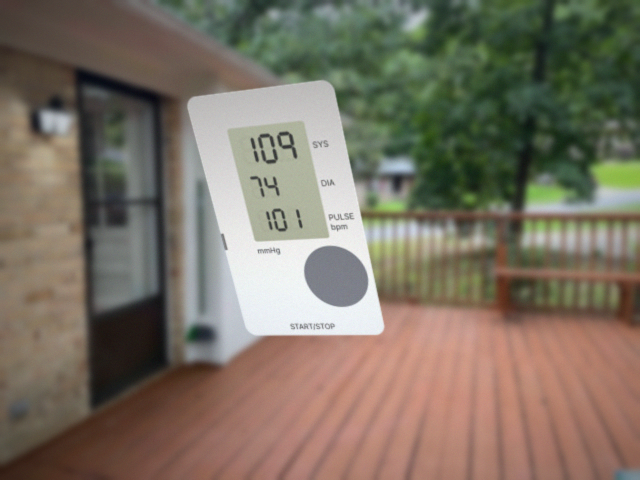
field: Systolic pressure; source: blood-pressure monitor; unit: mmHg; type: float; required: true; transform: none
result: 109 mmHg
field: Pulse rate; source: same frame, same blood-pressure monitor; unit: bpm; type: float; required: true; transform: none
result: 101 bpm
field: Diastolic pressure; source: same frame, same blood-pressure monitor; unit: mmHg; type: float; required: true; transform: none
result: 74 mmHg
